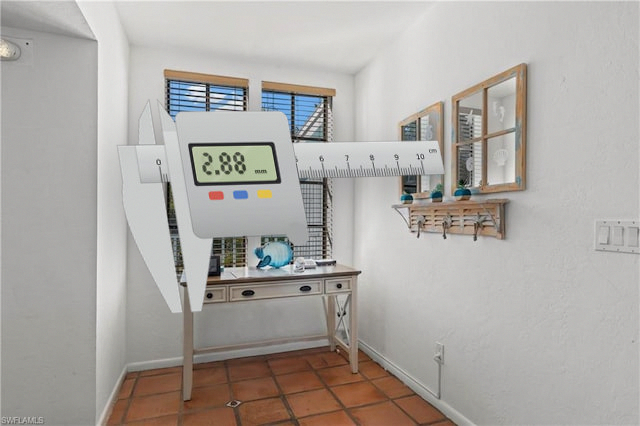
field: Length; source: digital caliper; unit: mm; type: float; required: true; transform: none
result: 2.88 mm
